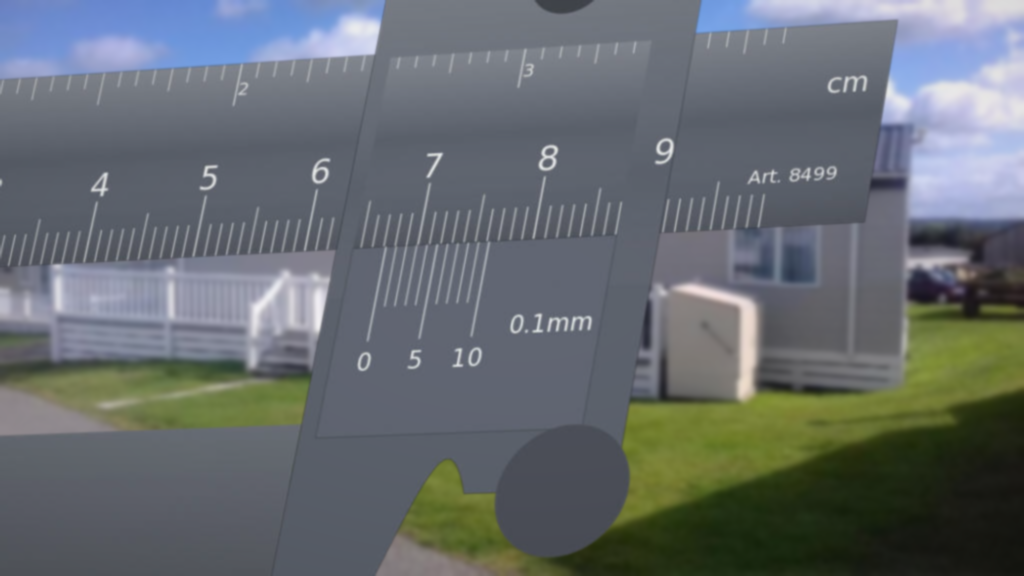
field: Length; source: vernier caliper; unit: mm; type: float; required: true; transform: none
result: 67.2 mm
